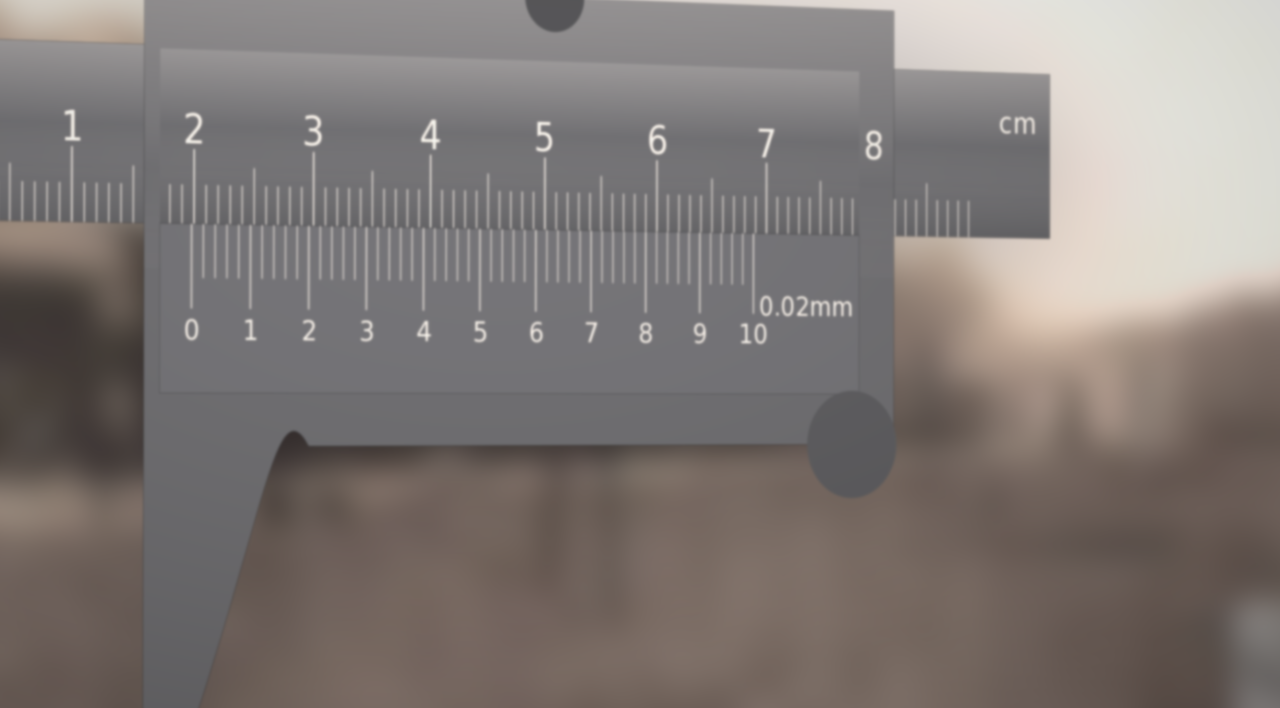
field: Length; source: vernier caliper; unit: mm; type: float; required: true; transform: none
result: 19.8 mm
